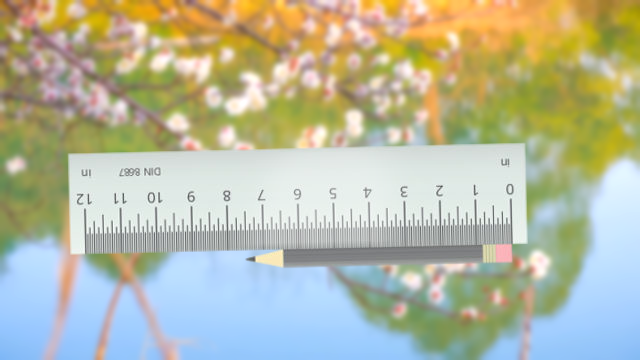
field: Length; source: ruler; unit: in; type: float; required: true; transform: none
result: 7.5 in
